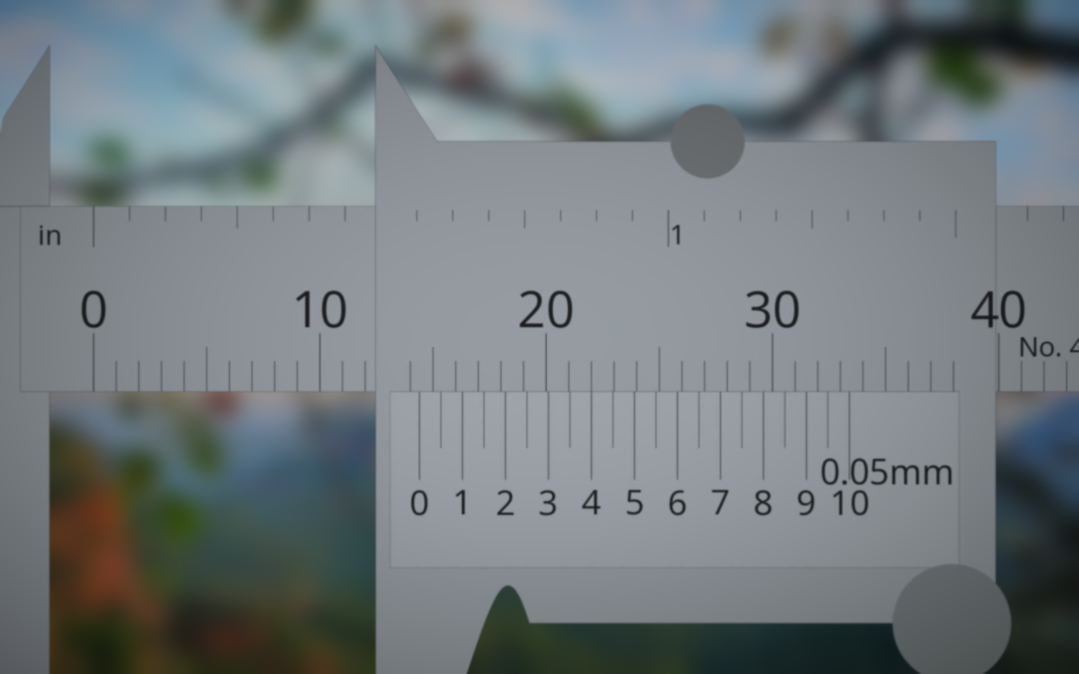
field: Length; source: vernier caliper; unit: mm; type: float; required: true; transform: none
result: 14.4 mm
